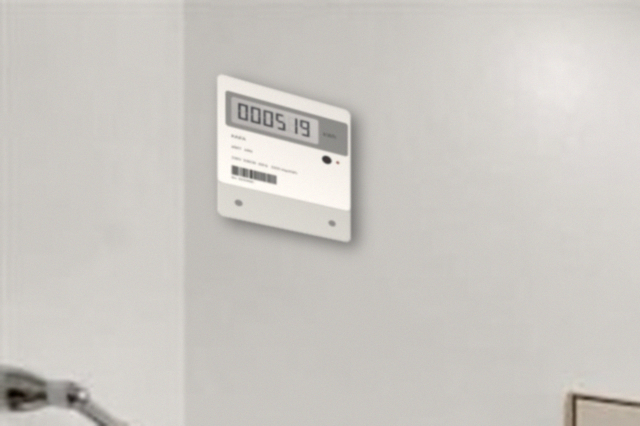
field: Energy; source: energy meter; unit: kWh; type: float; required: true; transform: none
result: 519 kWh
